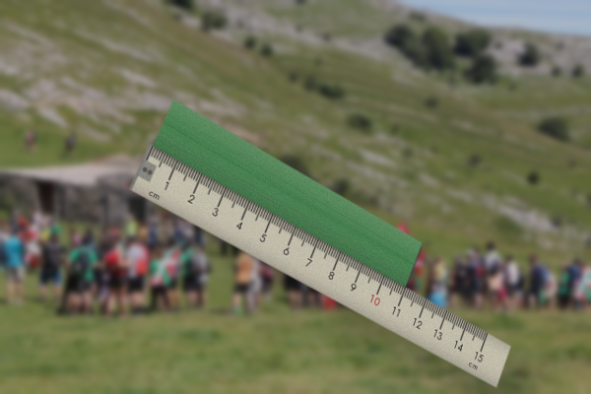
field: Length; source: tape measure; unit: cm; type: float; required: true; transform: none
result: 11 cm
